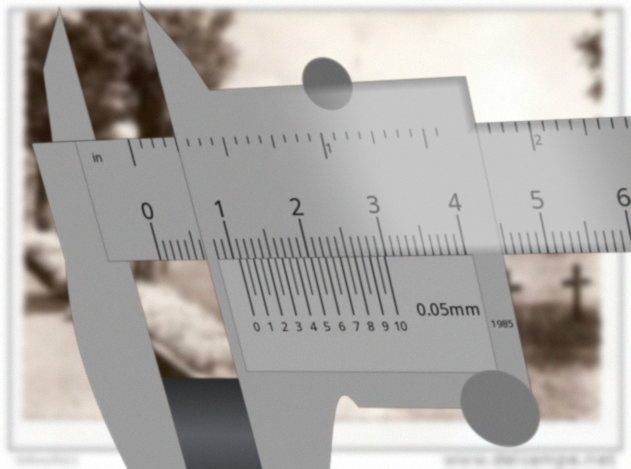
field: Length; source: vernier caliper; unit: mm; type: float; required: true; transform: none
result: 10.8 mm
